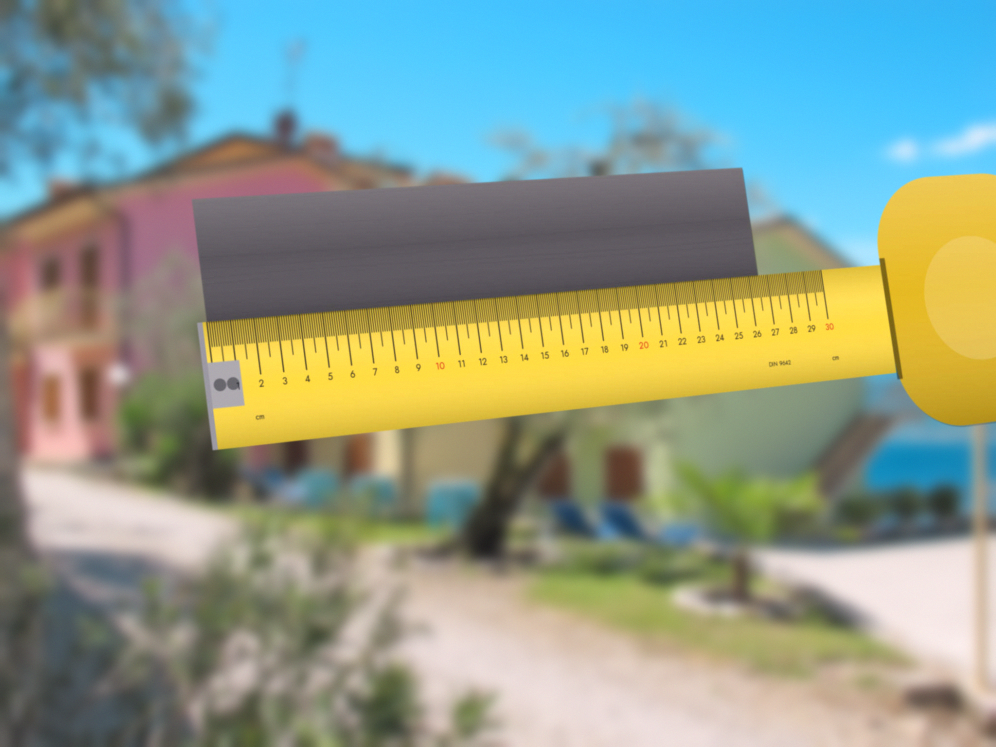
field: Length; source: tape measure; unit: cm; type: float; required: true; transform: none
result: 26.5 cm
